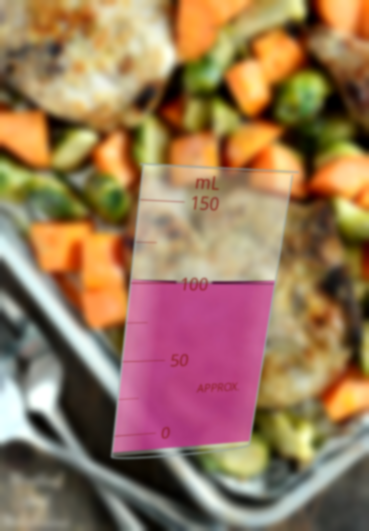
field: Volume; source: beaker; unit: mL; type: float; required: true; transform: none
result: 100 mL
